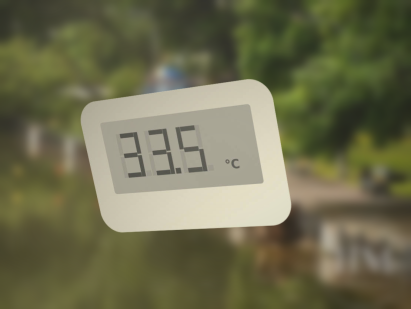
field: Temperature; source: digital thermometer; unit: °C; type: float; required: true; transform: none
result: 33.5 °C
